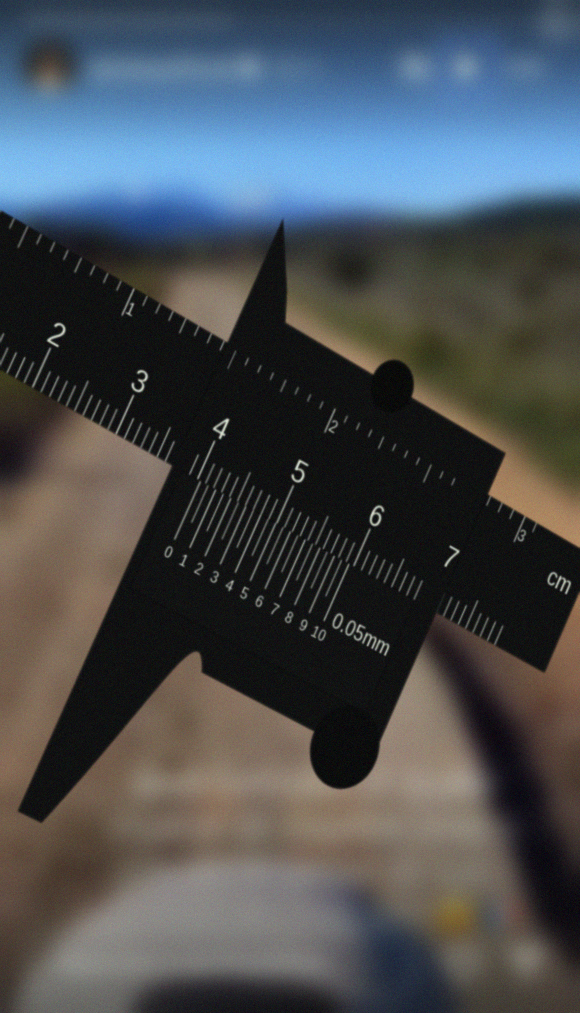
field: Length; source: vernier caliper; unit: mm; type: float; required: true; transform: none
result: 40.4 mm
